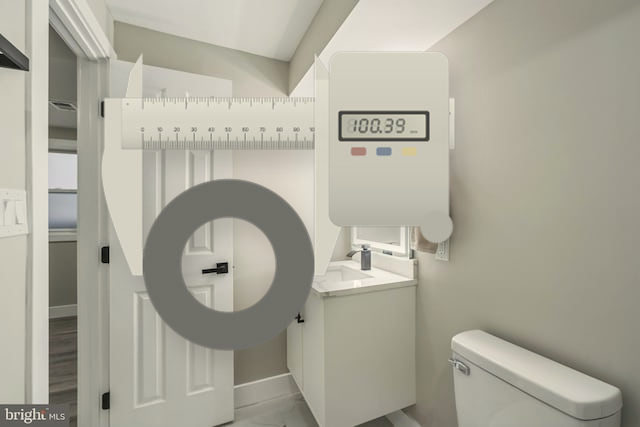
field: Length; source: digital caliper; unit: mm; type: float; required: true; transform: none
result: 100.39 mm
